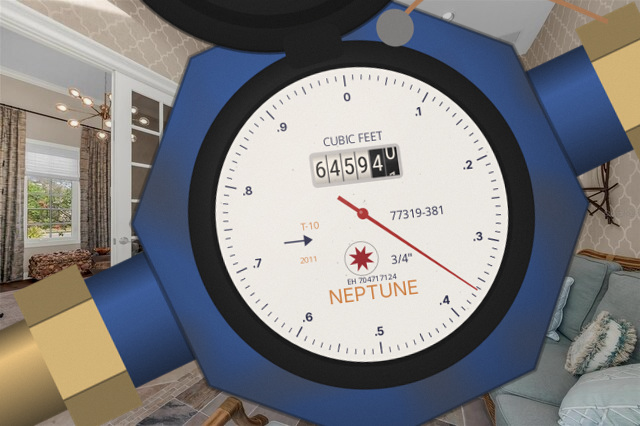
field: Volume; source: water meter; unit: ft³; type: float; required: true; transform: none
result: 645940.36 ft³
